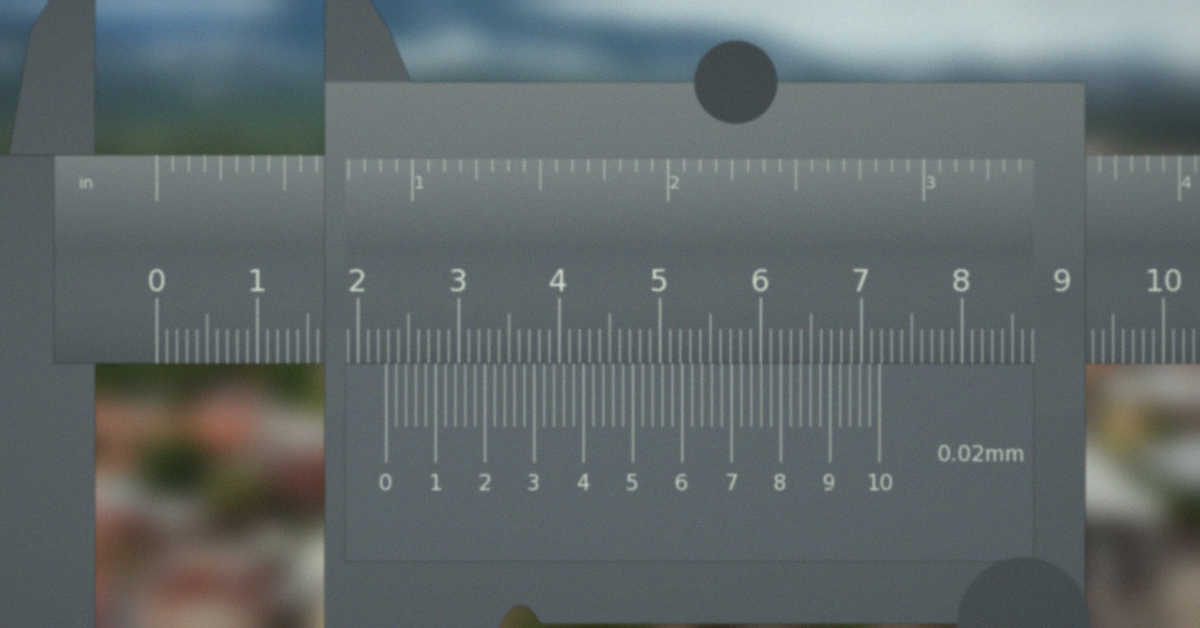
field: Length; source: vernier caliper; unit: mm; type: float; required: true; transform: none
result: 22.8 mm
